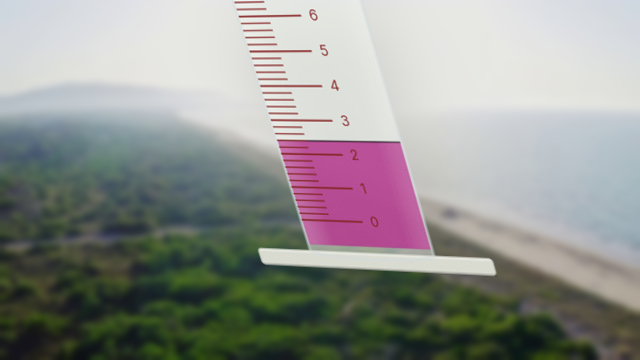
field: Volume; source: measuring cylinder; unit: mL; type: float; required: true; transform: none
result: 2.4 mL
